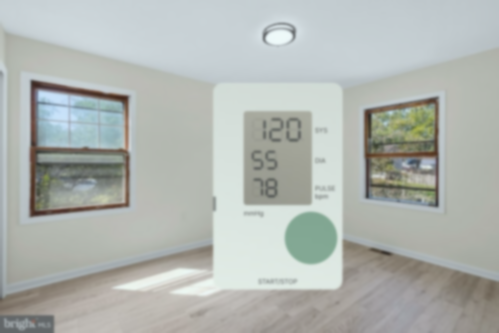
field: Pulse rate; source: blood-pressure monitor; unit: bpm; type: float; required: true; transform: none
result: 78 bpm
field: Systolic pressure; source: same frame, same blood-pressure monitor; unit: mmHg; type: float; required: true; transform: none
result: 120 mmHg
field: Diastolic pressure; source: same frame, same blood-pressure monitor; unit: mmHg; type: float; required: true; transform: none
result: 55 mmHg
